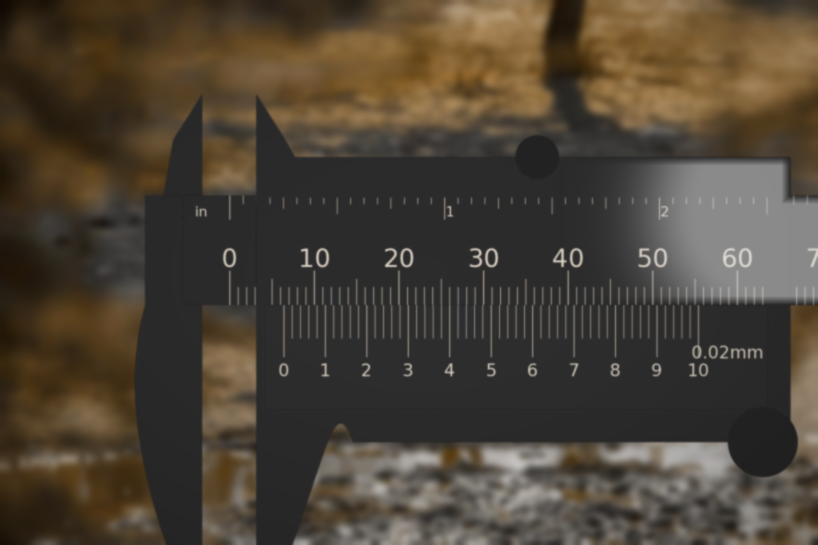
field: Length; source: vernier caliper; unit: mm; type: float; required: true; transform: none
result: 6.4 mm
